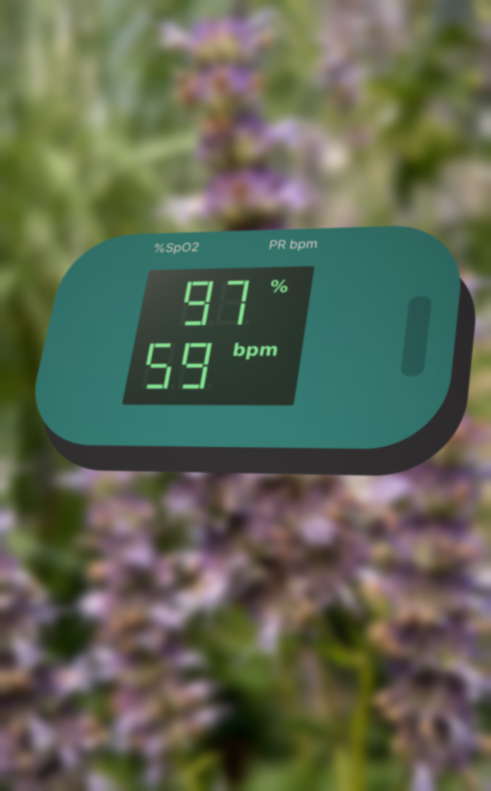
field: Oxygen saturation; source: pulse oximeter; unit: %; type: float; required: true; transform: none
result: 97 %
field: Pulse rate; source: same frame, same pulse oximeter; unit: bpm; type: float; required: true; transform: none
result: 59 bpm
